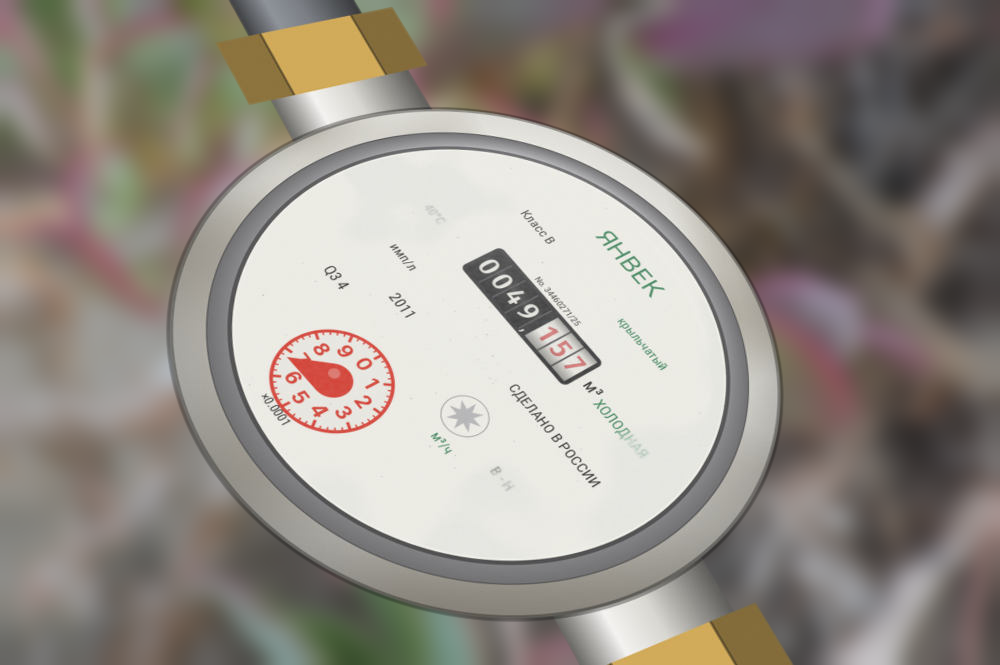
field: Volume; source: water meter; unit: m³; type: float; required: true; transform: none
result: 49.1576 m³
